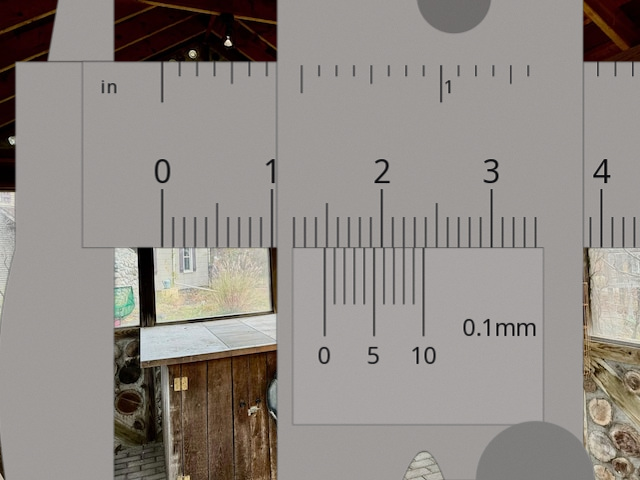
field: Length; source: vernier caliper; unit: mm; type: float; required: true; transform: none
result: 14.8 mm
